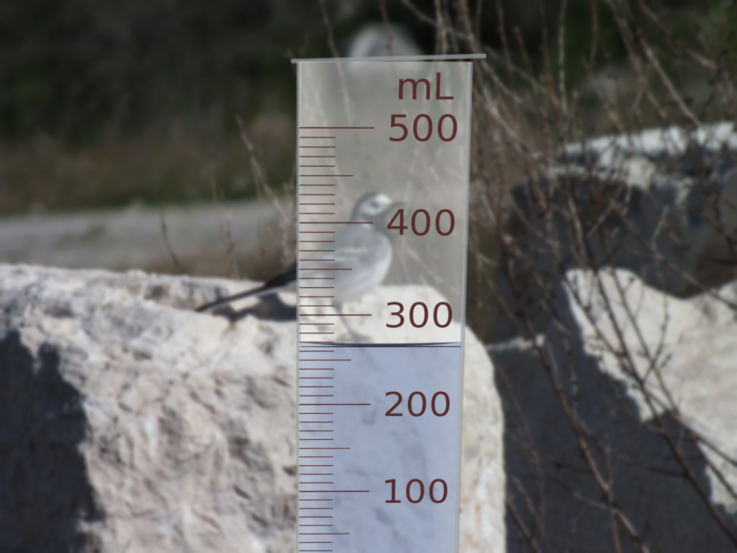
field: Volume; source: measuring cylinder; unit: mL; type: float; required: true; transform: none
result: 265 mL
